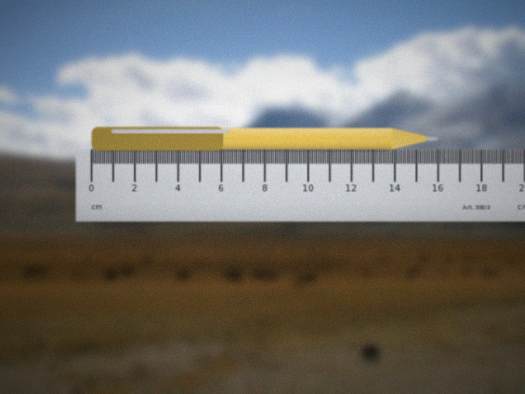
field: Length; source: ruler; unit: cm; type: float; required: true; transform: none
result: 16 cm
